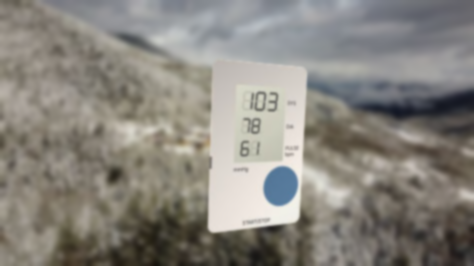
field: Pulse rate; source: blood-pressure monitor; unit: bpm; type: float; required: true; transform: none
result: 61 bpm
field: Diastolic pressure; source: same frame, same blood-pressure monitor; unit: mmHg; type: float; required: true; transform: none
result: 78 mmHg
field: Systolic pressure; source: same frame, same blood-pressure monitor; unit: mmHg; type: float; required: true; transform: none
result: 103 mmHg
